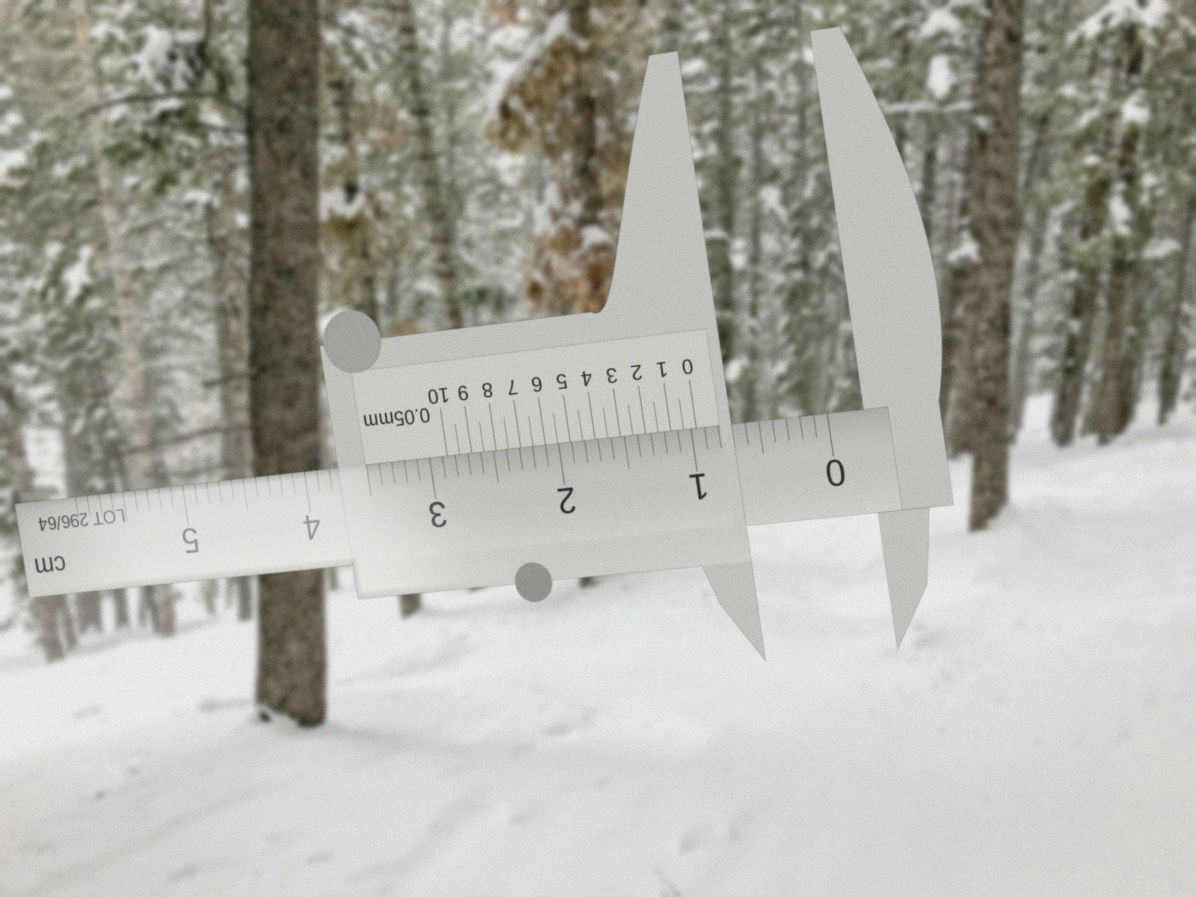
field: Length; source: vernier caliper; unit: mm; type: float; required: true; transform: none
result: 9.6 mm
